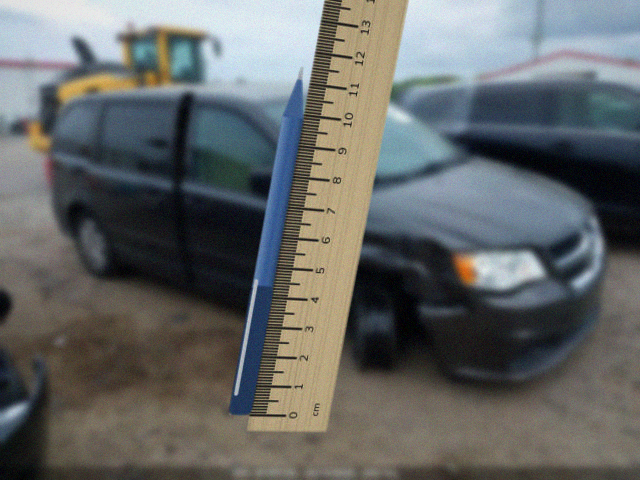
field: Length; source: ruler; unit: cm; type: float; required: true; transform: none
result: 11.5 cm
